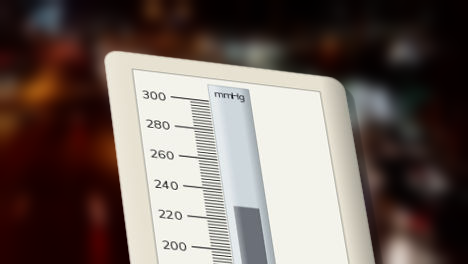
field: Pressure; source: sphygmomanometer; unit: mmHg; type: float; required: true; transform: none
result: 230 mmHg
